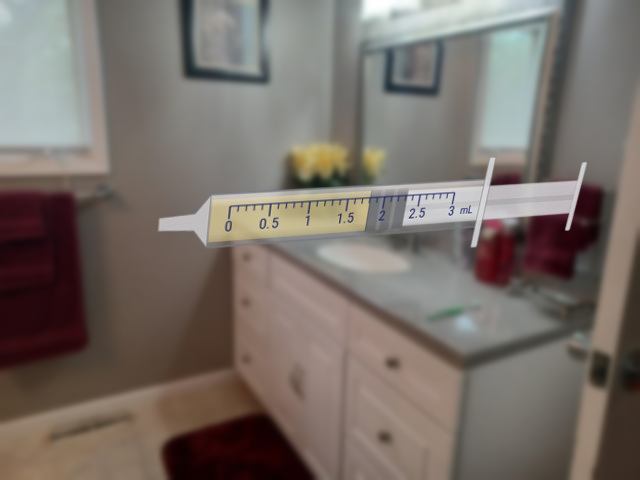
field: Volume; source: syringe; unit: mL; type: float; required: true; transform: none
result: 1.8 mL
